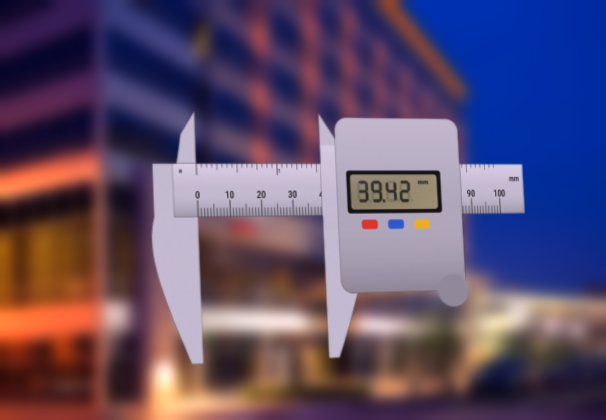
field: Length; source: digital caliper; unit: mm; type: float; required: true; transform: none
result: 39.42 mm
